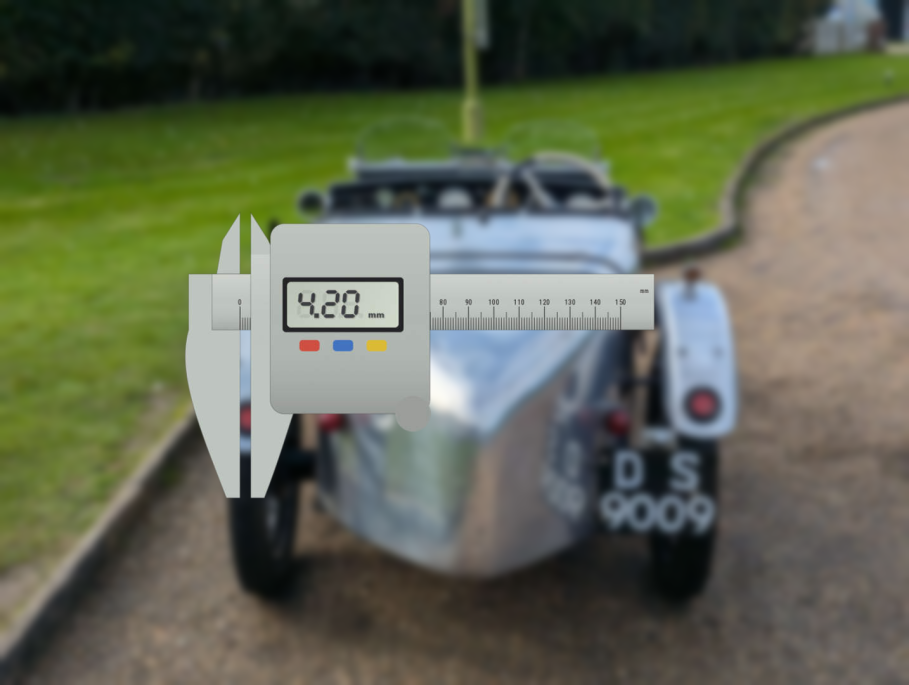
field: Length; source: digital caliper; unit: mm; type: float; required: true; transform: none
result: 4.20 mm
